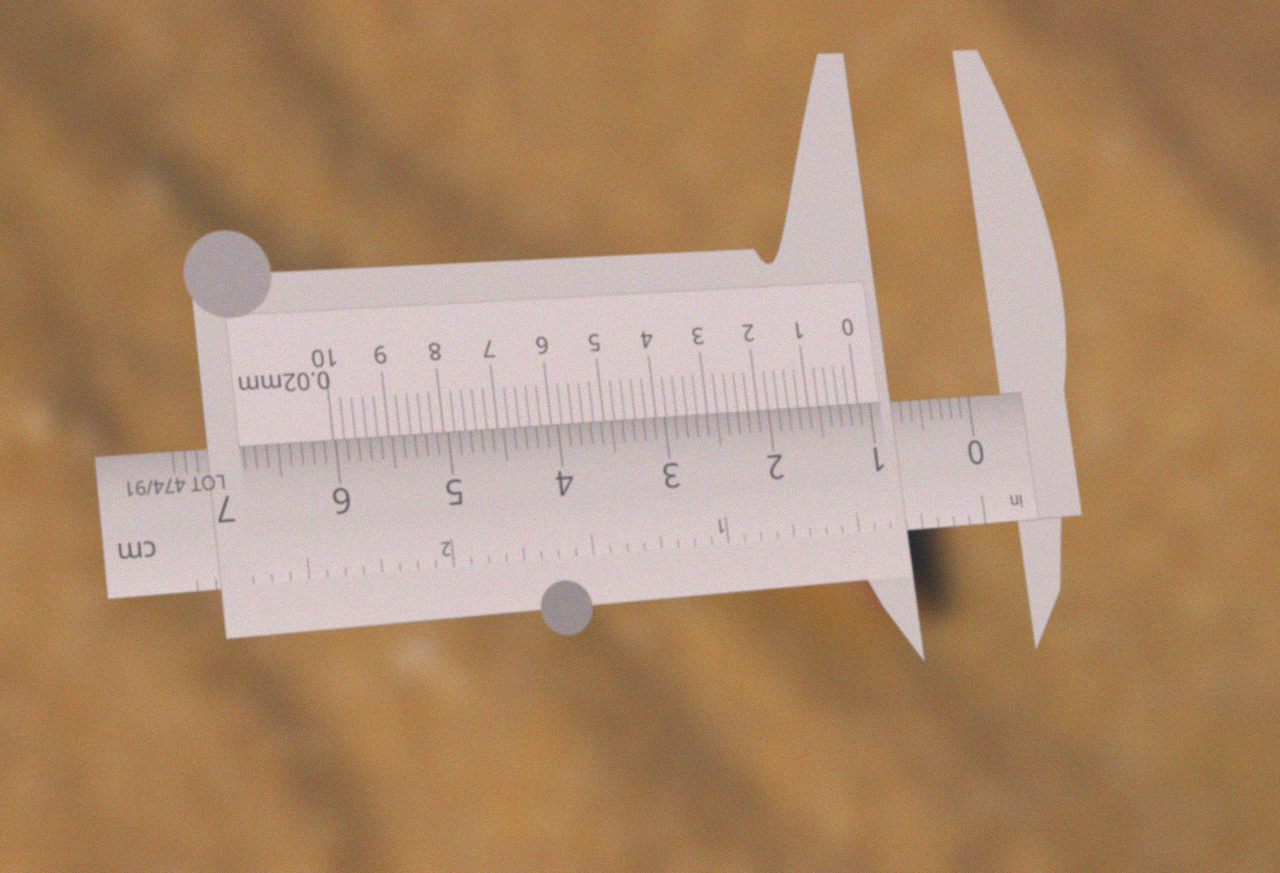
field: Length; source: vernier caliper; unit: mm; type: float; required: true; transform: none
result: 11.2 mm
